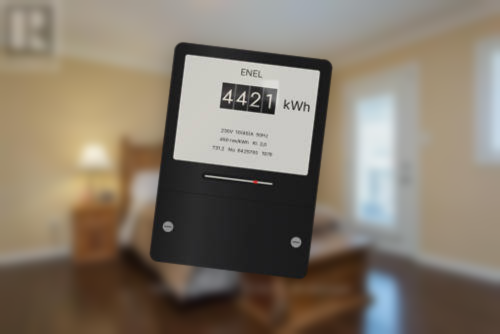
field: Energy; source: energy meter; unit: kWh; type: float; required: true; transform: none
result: 4421 kWh
